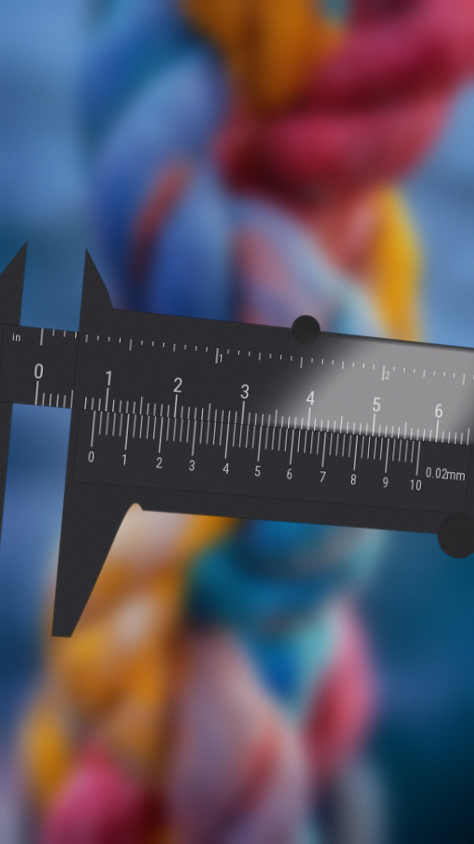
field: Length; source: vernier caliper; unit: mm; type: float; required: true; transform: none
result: 8.4 mm
